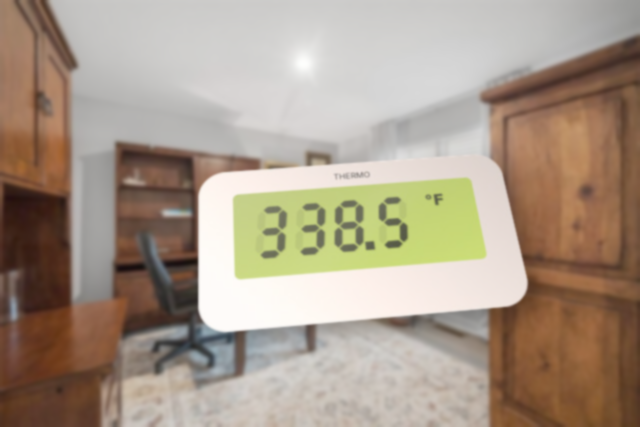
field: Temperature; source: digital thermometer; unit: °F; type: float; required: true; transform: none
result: 338.5 °F
